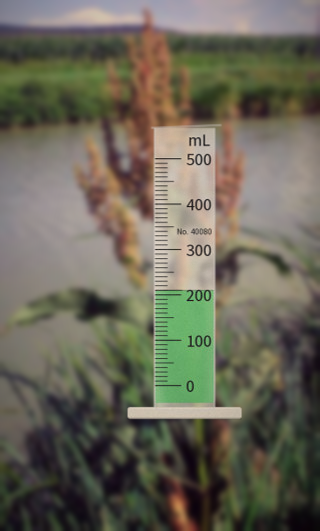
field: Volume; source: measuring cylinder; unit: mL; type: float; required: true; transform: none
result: 210 mL
